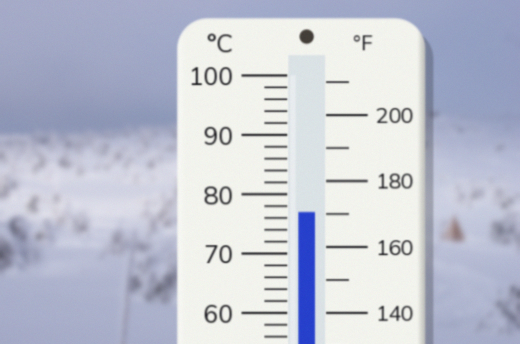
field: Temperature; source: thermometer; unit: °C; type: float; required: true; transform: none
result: 77 °C
